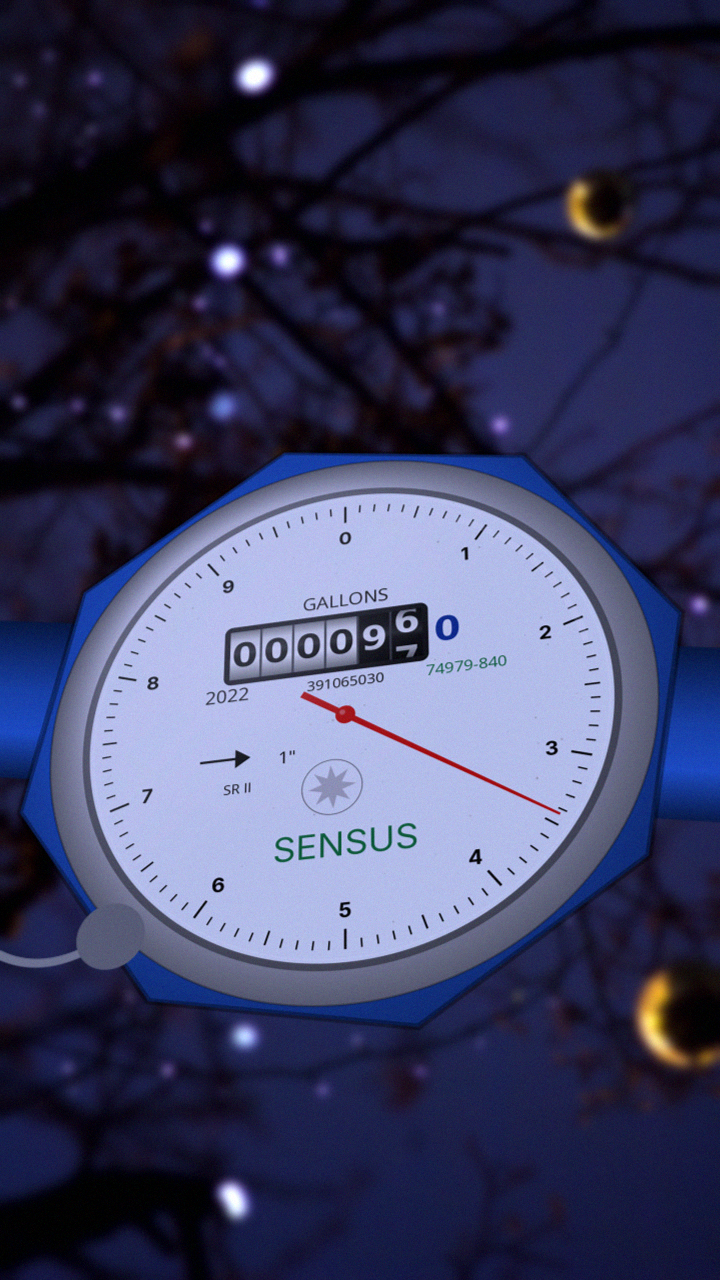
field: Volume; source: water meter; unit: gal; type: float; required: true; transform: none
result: 963.4 gal
